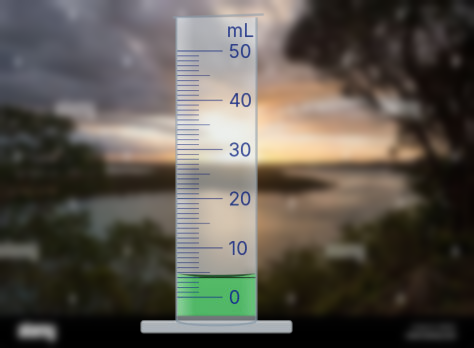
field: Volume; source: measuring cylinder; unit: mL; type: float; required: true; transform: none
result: 4 mL
